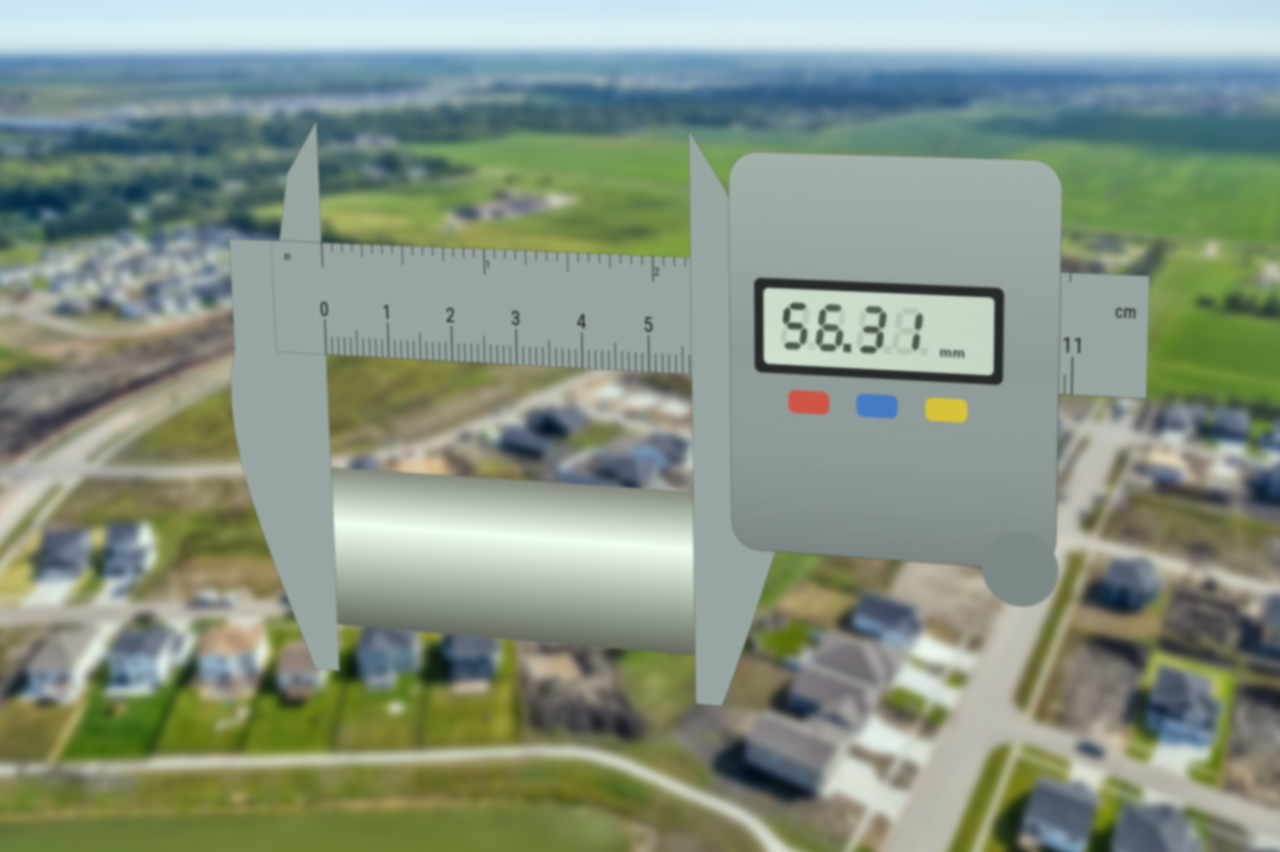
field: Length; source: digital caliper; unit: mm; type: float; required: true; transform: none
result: 56.31 mm
